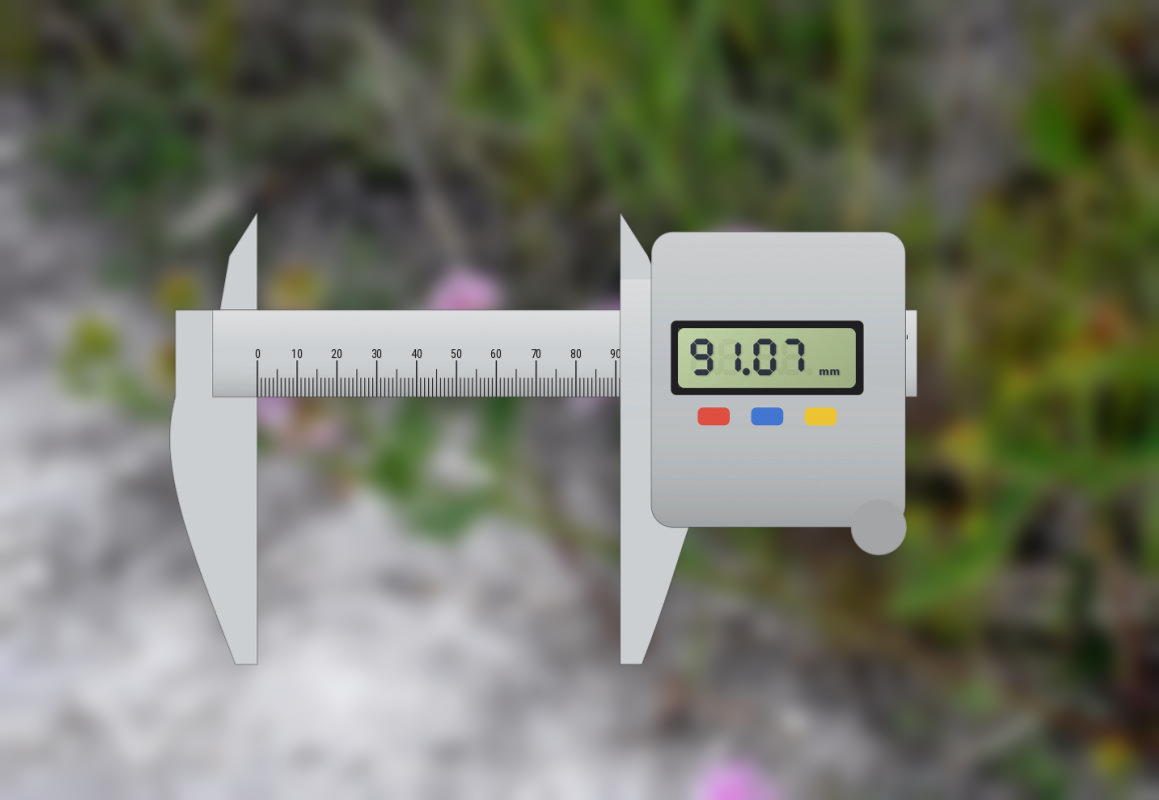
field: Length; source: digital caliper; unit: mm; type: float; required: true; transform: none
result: 91.07 mm
